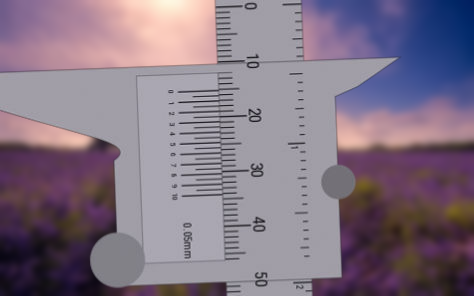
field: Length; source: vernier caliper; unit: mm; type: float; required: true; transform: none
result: 15.2 mm
